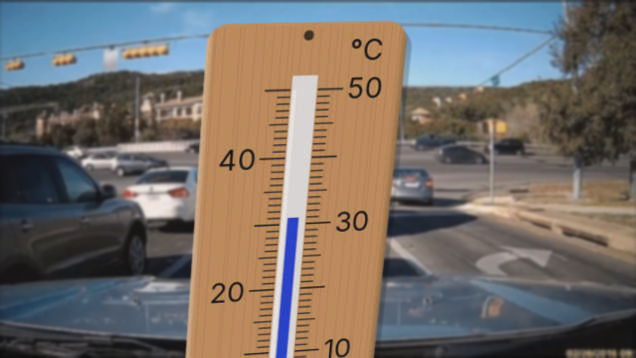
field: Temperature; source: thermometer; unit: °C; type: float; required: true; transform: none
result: 31 °C
